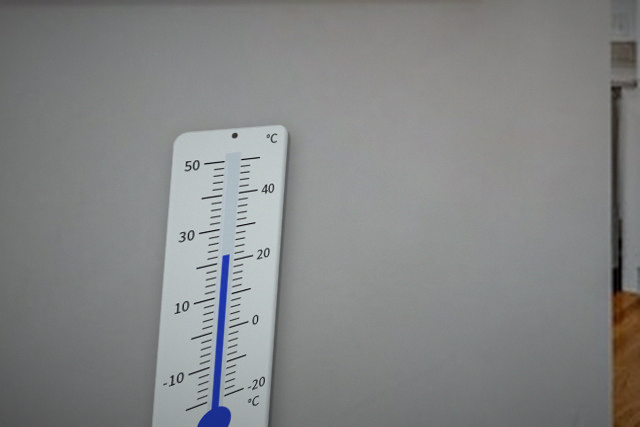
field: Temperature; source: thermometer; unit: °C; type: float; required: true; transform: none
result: 22 °C
